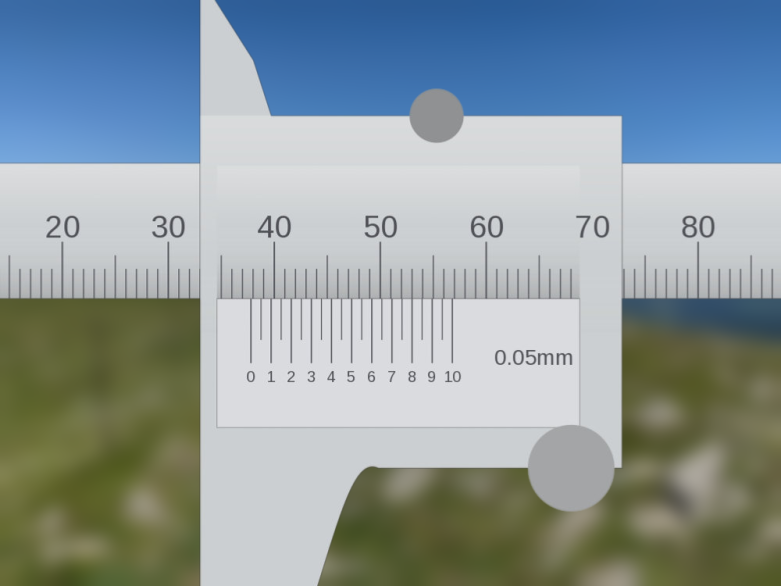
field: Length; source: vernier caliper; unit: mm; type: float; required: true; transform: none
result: 37.8 mm
